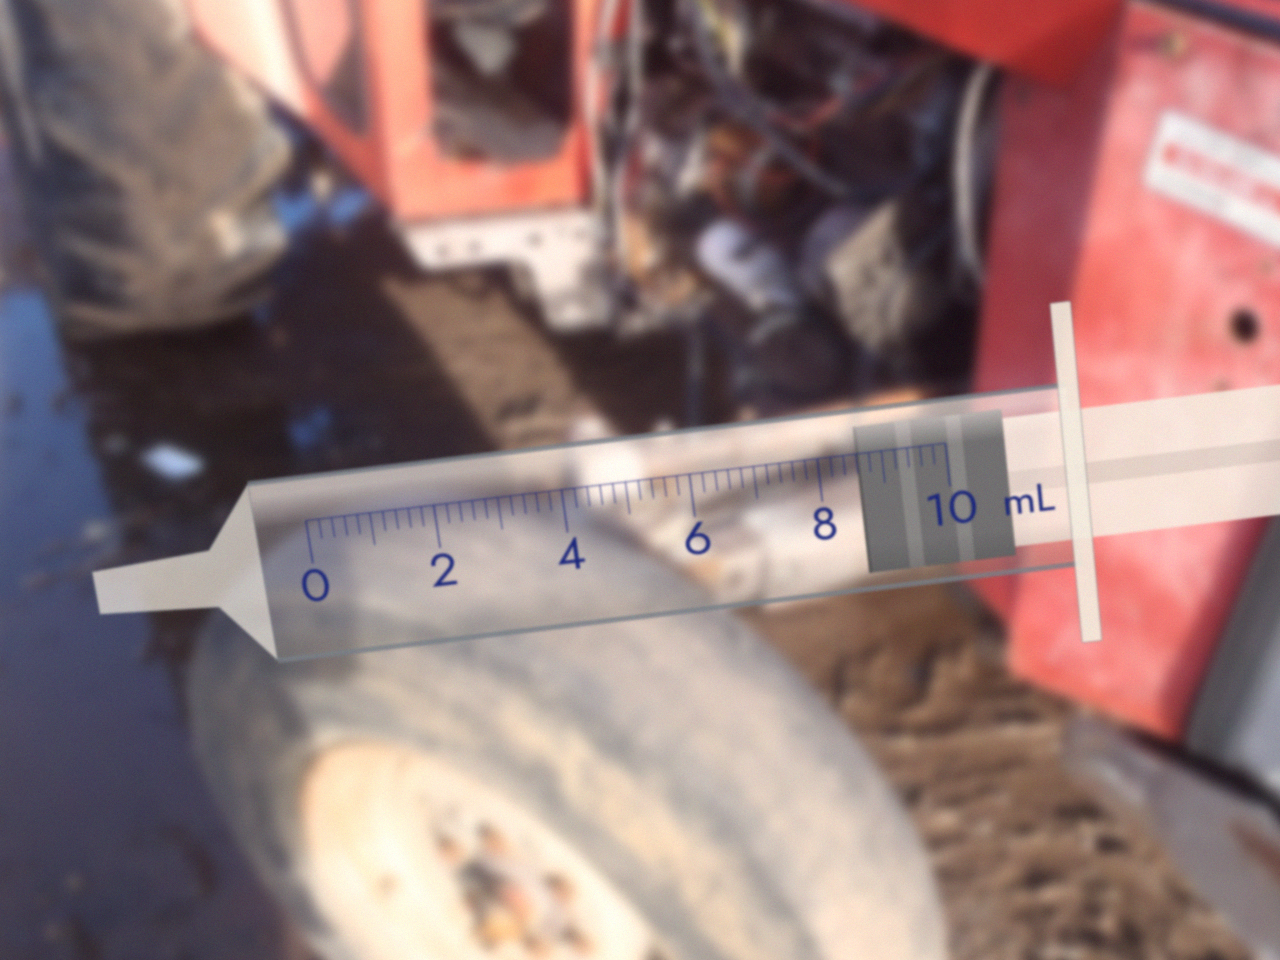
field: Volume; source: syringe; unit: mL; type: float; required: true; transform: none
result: 8.6 mL
